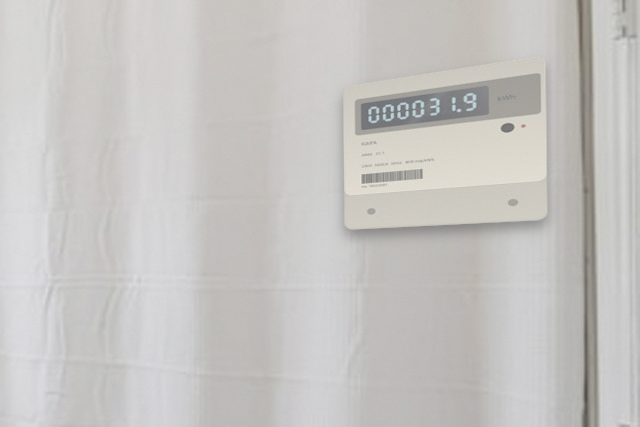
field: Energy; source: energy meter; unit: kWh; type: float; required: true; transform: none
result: 31.9 kWh
